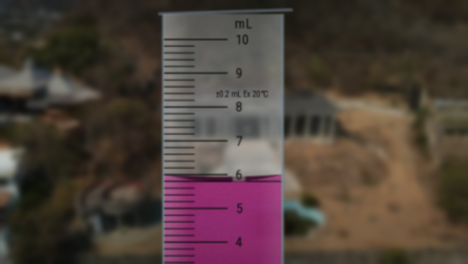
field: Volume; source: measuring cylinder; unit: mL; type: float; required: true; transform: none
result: 5.8 mL
